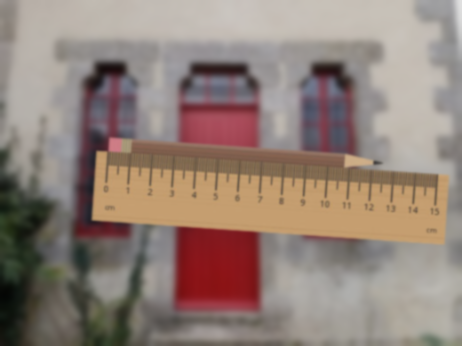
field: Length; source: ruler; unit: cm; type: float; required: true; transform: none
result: 12.5 cm
